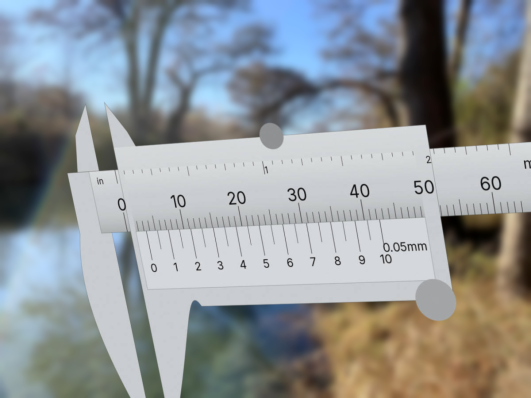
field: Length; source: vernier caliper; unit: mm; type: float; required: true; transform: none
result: 3.4 mm
